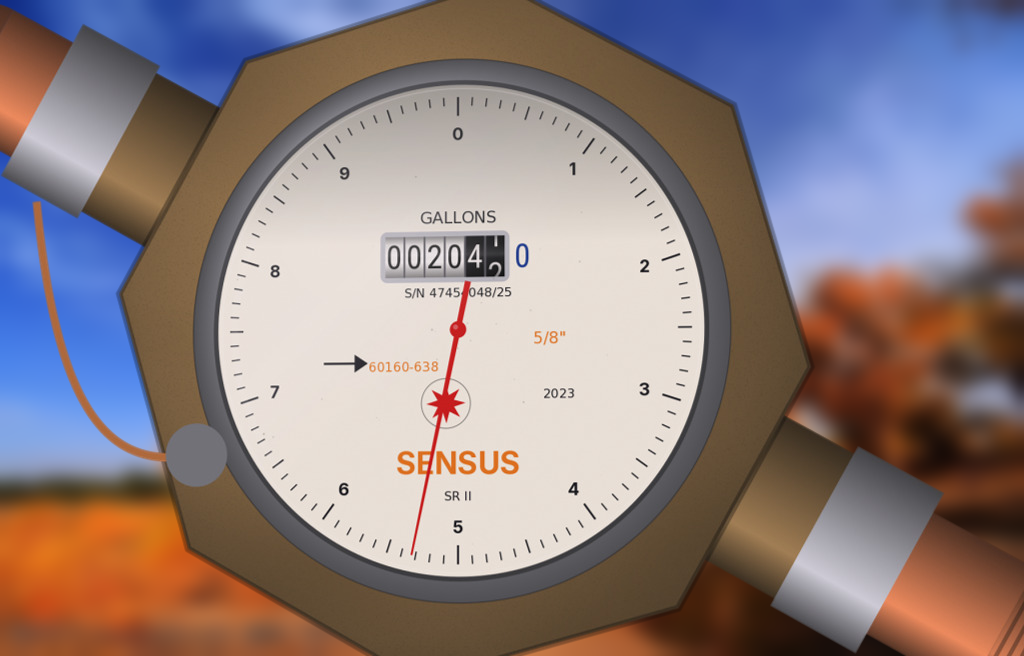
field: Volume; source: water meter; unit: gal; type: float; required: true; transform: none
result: 20415.3 gal
